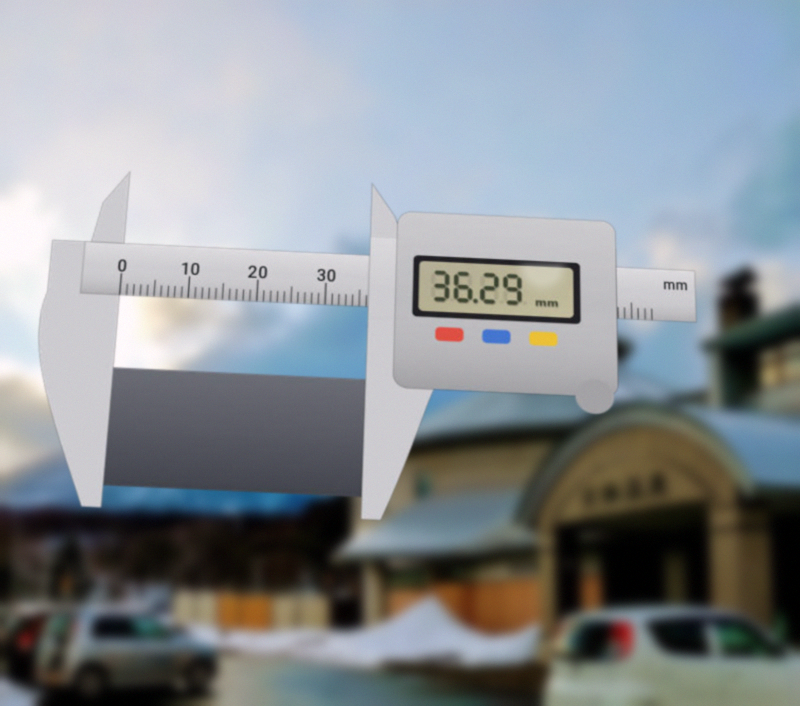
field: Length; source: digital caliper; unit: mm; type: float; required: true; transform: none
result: 36.29 mm
